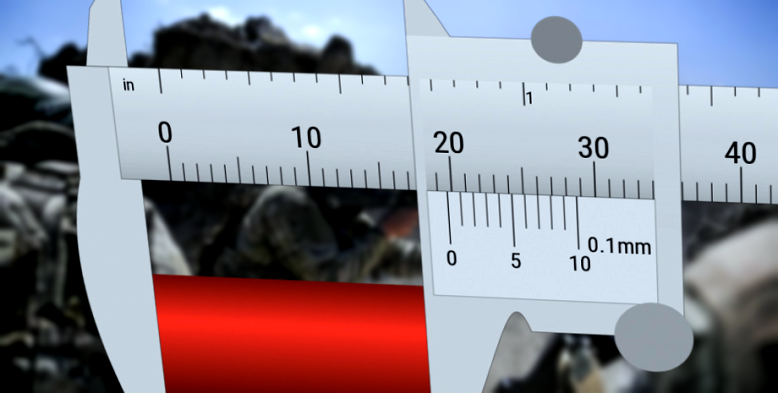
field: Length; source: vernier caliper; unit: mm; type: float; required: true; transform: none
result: 19.7 mm
